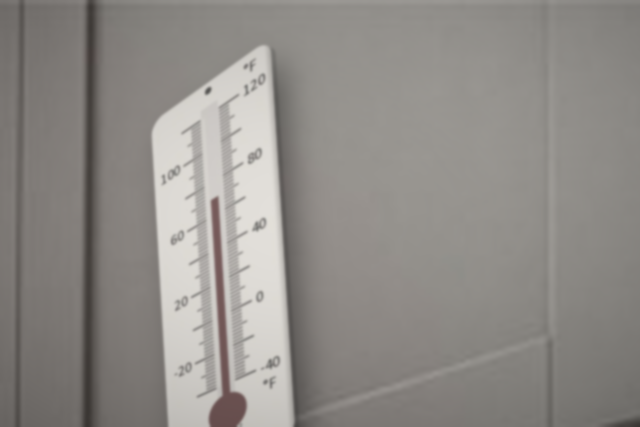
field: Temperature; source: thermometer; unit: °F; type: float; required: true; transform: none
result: 70 °F
